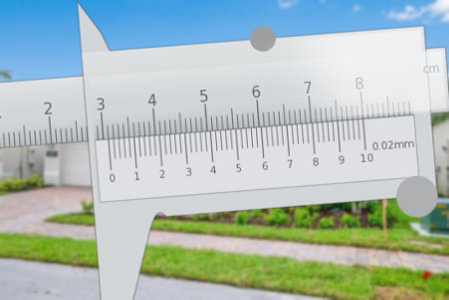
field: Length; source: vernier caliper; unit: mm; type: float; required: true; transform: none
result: 31.0 mm
